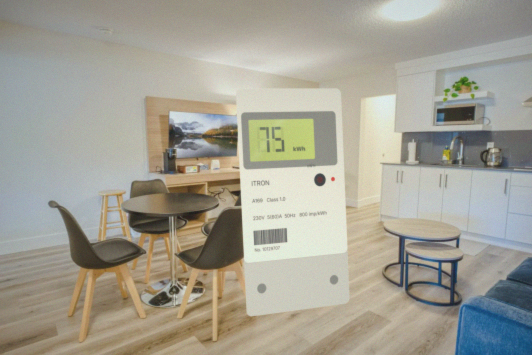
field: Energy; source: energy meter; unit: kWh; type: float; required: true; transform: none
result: 75 kWh
